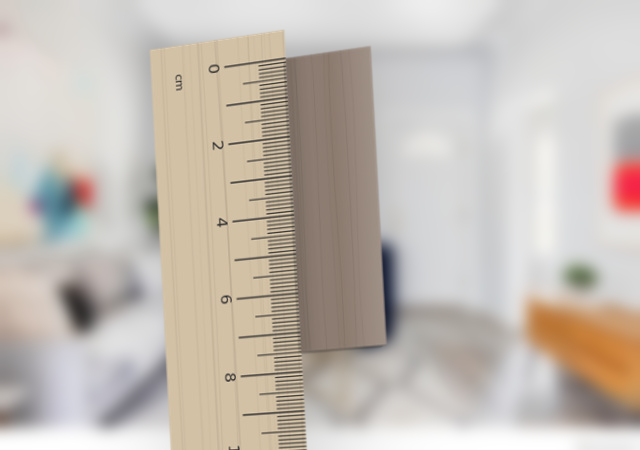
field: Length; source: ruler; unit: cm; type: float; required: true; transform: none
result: 7.5 cm
